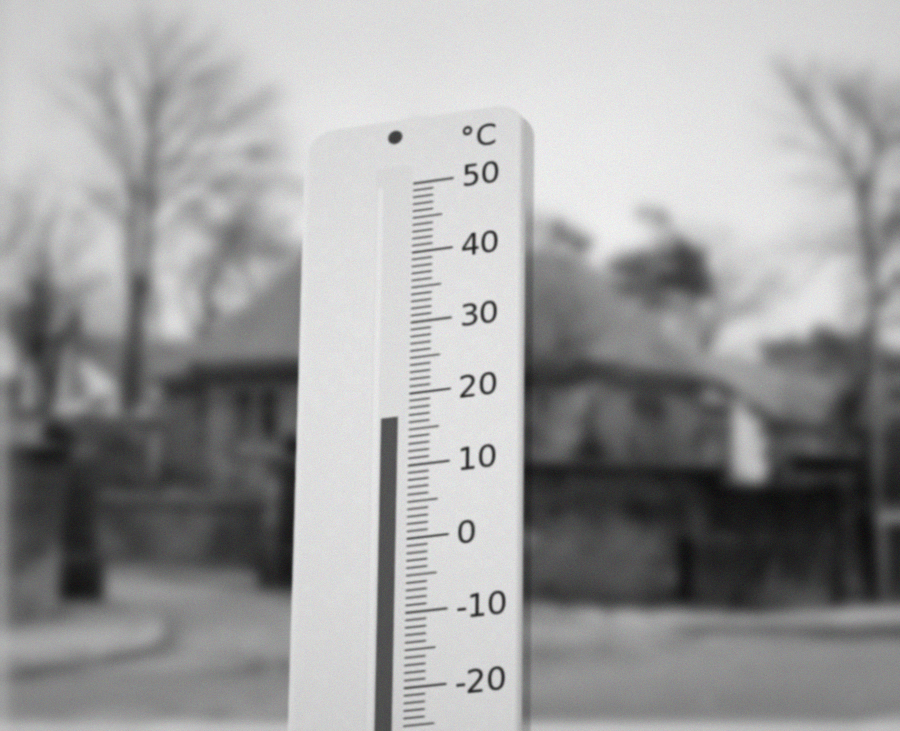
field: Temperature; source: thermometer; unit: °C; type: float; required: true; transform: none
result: 17 °C
